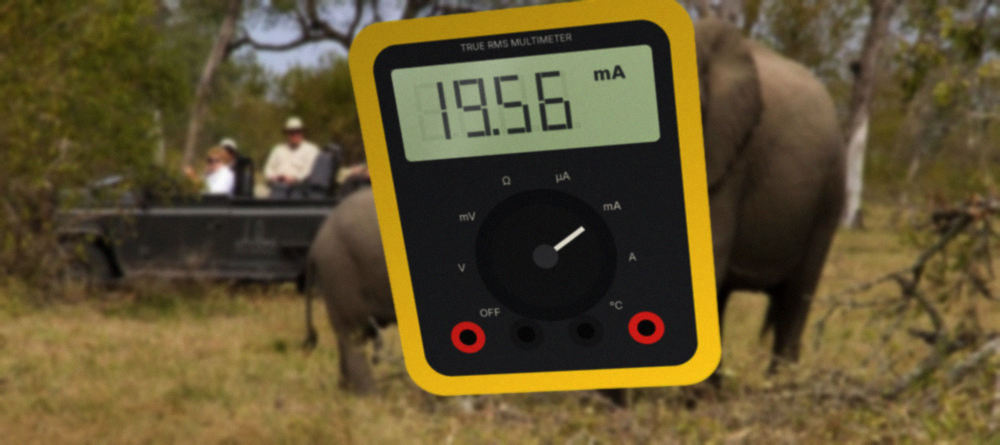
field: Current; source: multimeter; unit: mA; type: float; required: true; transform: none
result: 19.56 mA
